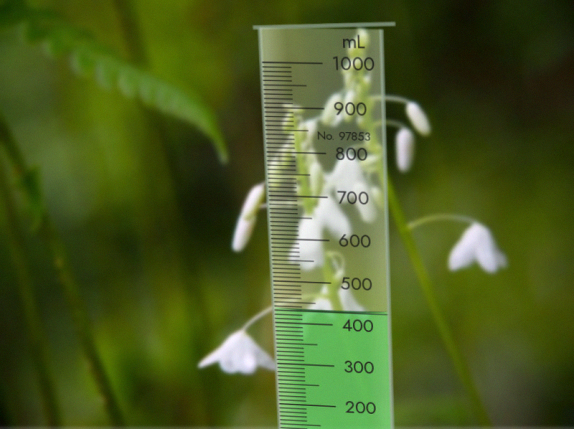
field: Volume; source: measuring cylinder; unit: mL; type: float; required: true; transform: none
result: 430 mL
